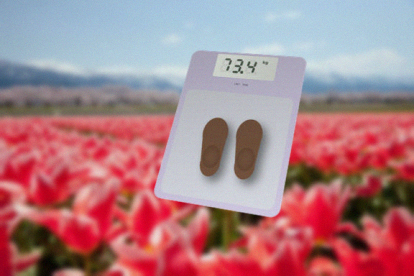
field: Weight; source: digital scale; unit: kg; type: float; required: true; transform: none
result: 73.4 kg
